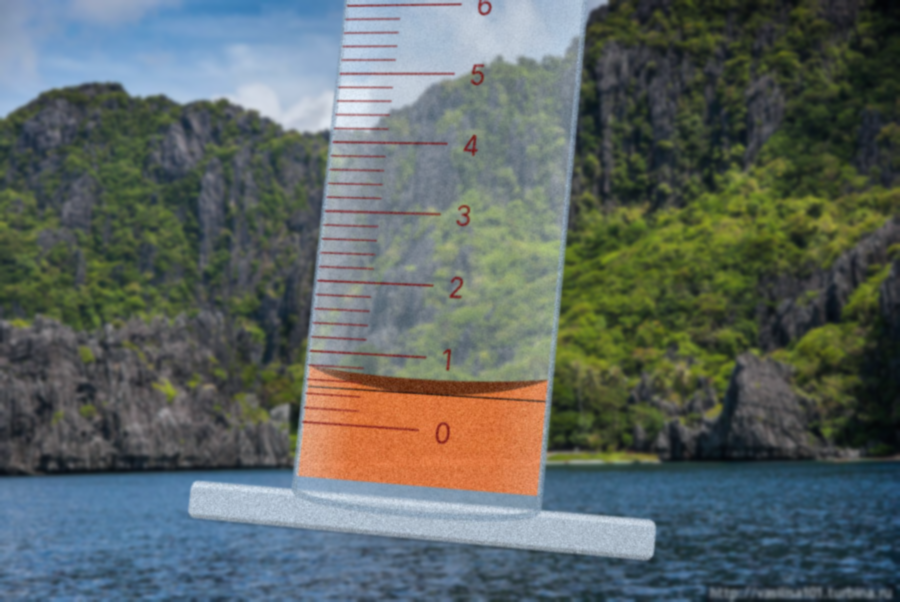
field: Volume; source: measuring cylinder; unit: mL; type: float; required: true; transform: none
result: 0.5 mL
